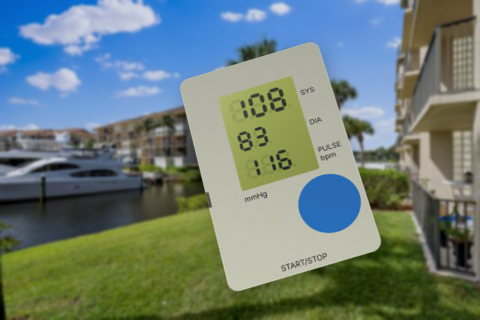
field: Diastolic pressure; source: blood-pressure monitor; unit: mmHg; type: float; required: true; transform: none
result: 83 mmHg
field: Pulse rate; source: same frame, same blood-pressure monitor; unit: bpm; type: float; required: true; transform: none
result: 116 bpm
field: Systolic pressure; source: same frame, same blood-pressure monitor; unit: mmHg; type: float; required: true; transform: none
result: 108 mmHg
